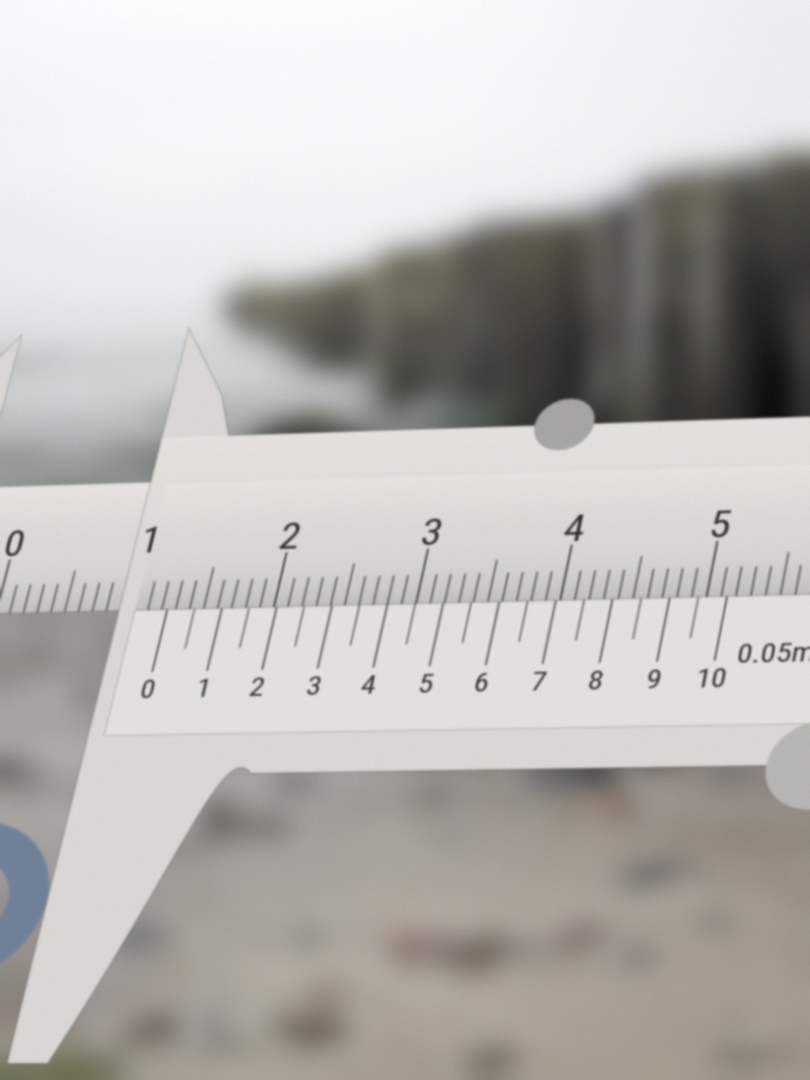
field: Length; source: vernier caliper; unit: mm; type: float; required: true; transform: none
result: 12.4 mm
